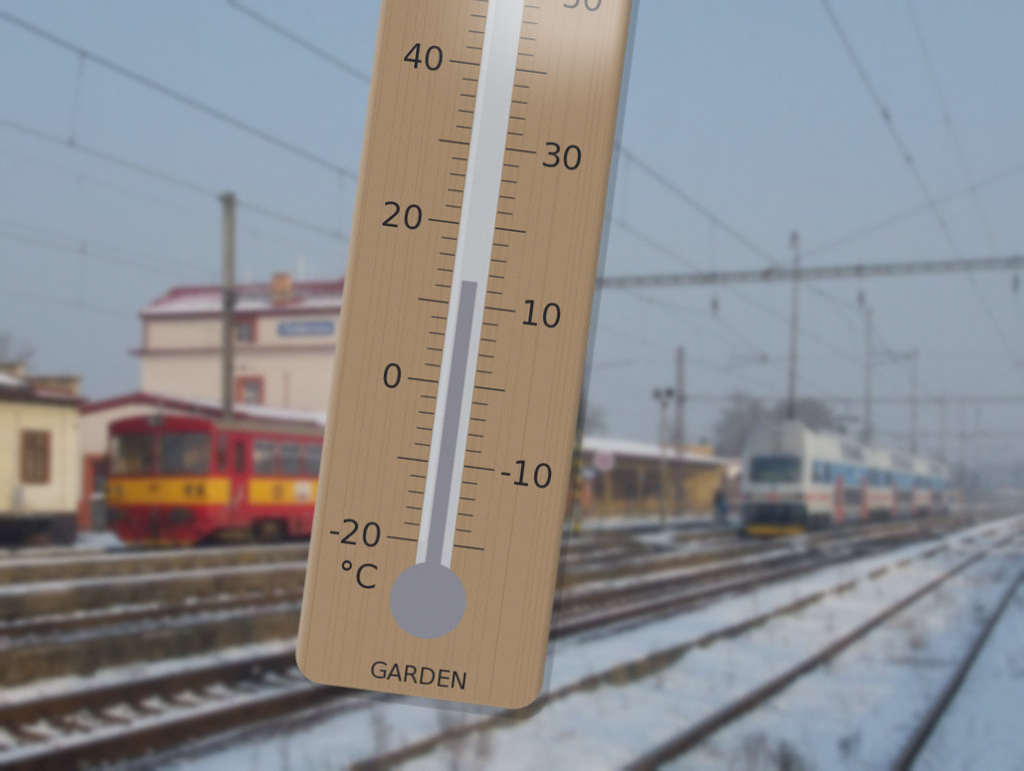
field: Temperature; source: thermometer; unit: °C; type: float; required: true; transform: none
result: 13 °C
